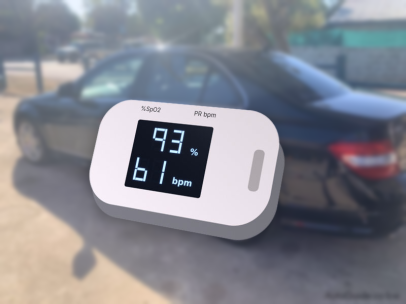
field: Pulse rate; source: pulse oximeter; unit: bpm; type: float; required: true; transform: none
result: 61 bpm
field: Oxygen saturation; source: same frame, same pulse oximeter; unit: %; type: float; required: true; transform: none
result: 93 %
